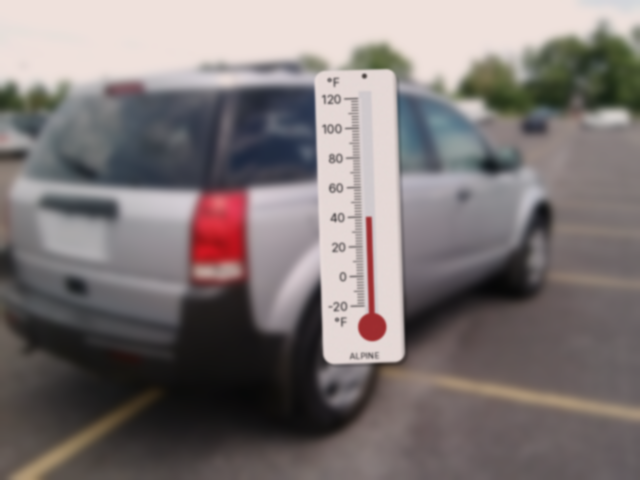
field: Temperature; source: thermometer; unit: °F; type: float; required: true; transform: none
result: 40 °F
